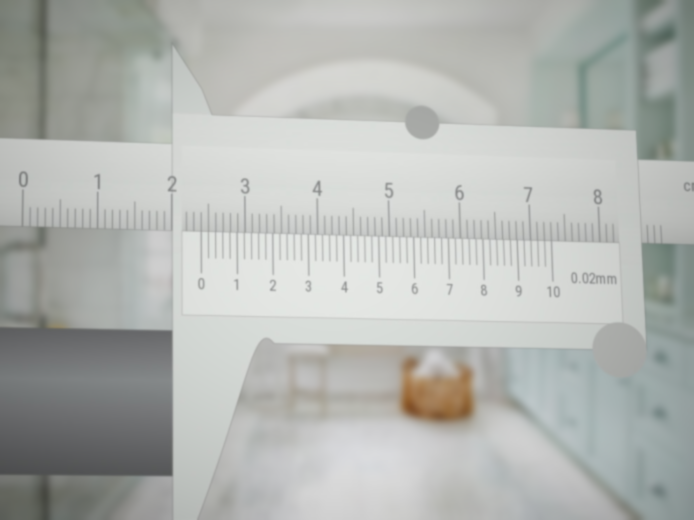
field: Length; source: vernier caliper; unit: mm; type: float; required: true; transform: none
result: 24.0 mm
